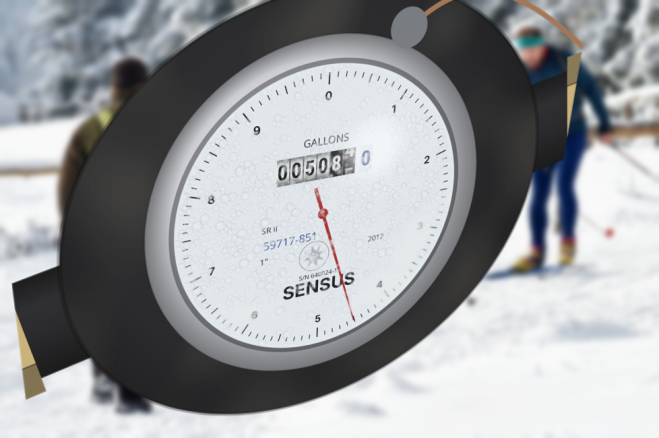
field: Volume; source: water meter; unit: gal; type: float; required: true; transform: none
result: 50844.5 gal
